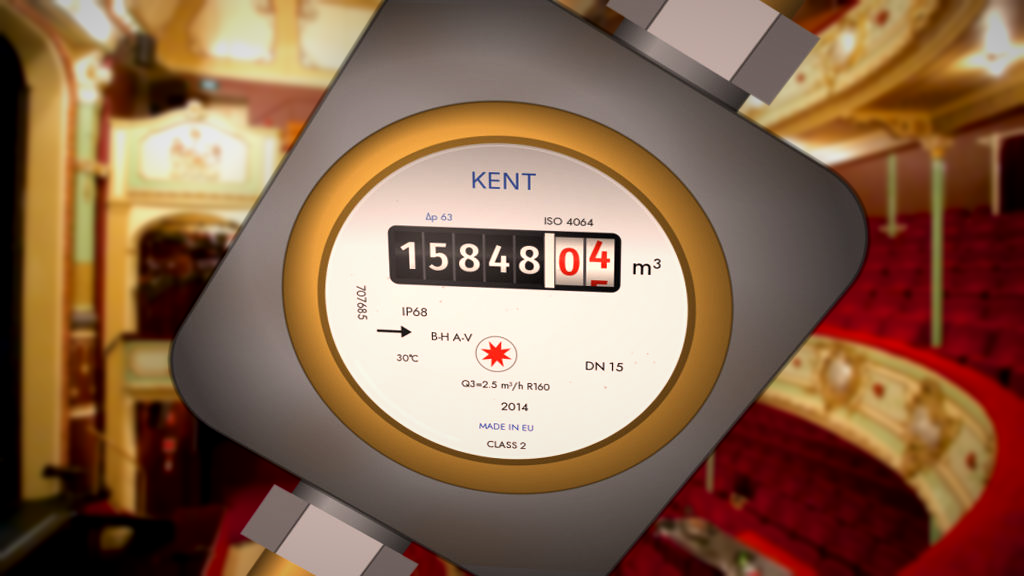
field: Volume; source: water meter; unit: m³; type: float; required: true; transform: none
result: 15848.04 m³
